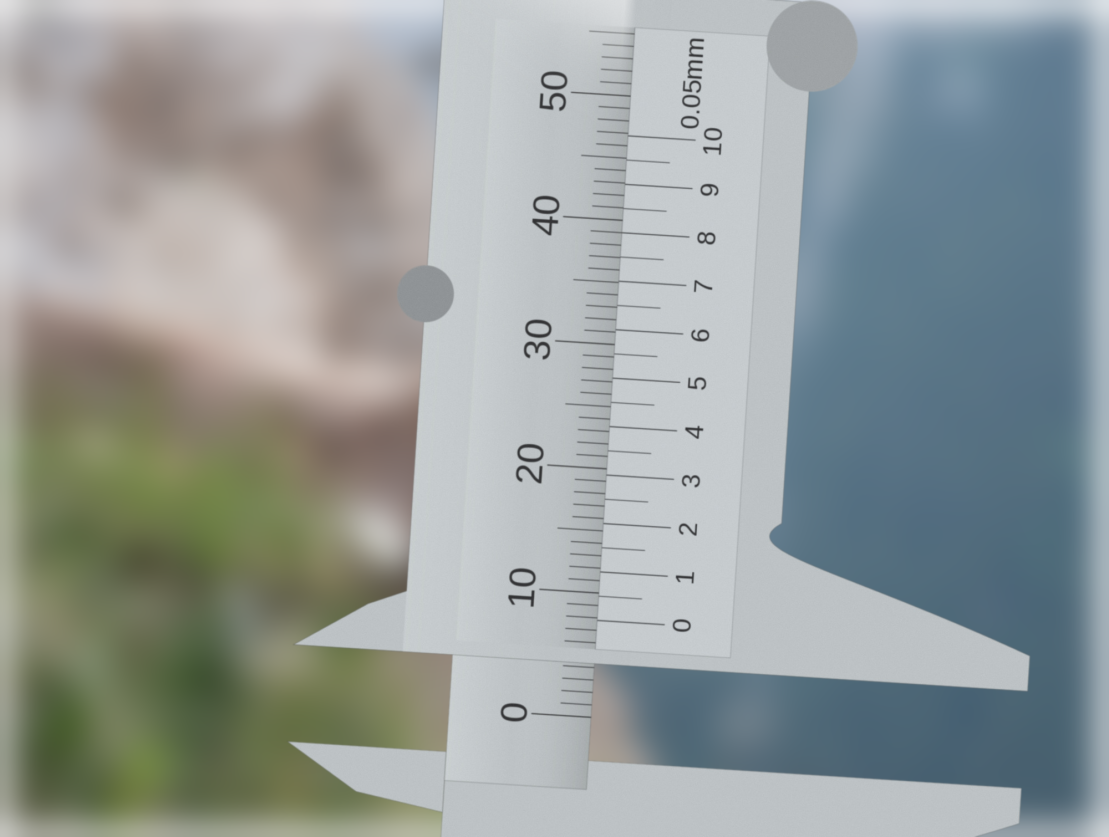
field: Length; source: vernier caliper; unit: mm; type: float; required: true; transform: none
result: 7.8 mm
